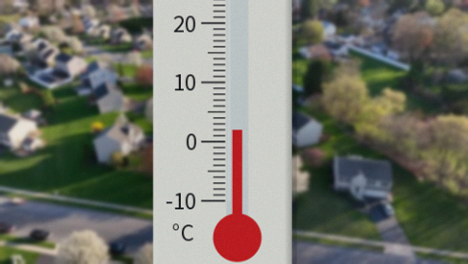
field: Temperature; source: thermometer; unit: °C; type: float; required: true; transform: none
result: 2 °C
